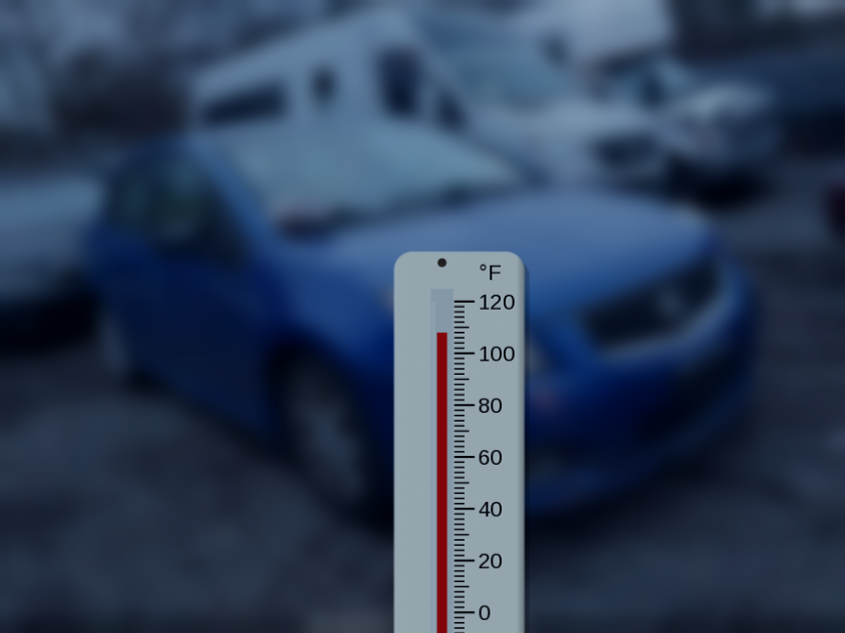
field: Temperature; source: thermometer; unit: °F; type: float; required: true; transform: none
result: 108 °F
